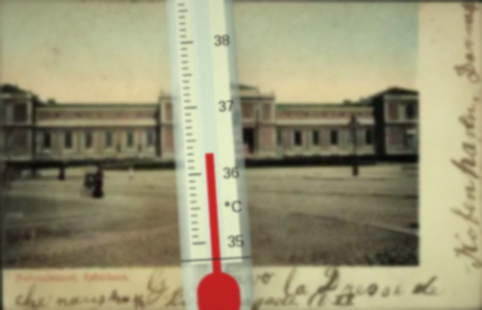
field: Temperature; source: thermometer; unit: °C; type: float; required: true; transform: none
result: 36.3 °C
